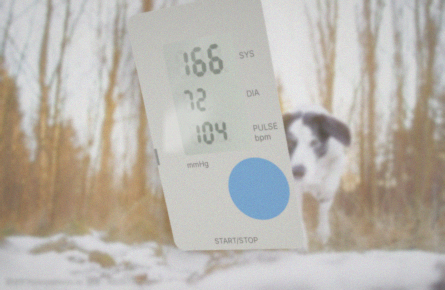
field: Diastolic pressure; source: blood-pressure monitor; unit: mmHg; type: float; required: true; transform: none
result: 72 mmHg
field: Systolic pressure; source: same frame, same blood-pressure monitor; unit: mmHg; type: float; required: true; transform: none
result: 166 mmHg
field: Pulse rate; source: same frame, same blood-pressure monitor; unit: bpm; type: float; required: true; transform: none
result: 104 bpm
